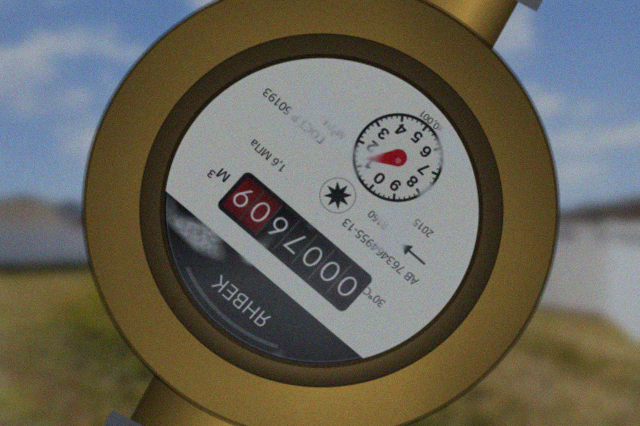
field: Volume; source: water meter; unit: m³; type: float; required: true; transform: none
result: 76.091 m³
